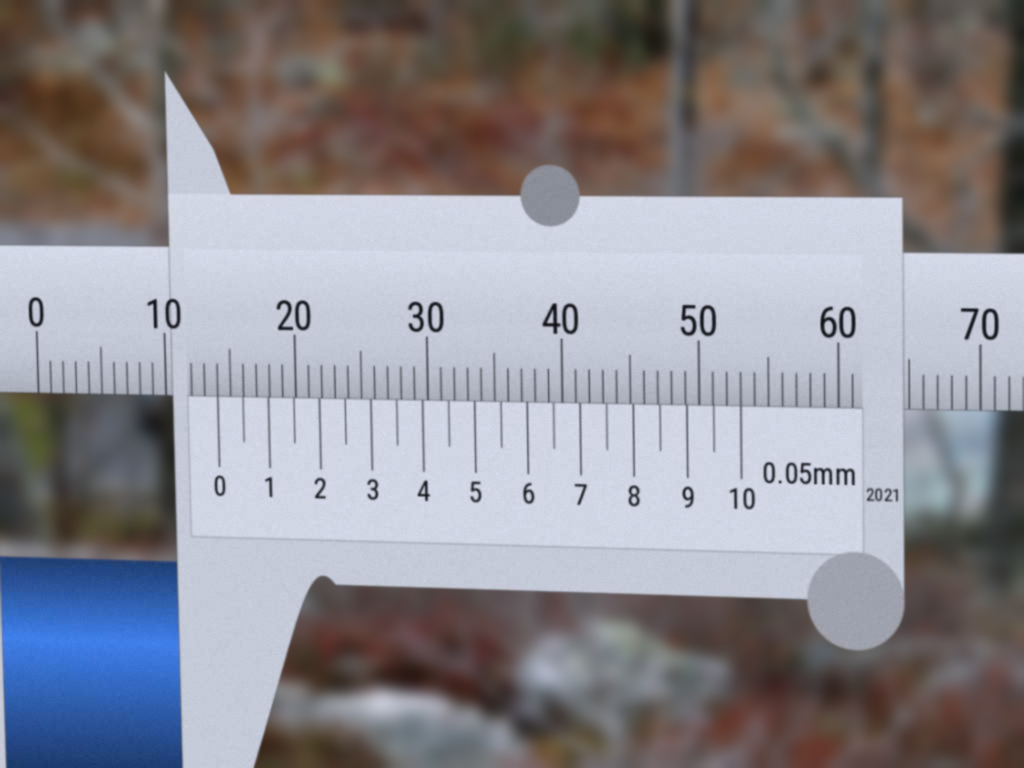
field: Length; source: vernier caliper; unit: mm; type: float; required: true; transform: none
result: 14.0 mm
